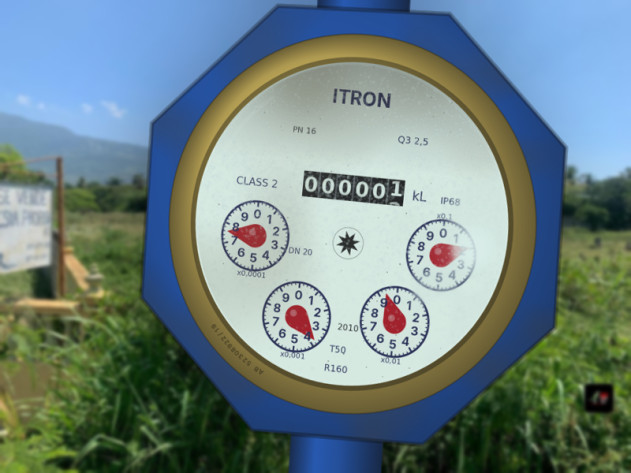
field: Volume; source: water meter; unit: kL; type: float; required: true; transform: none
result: 1.1937 kL
